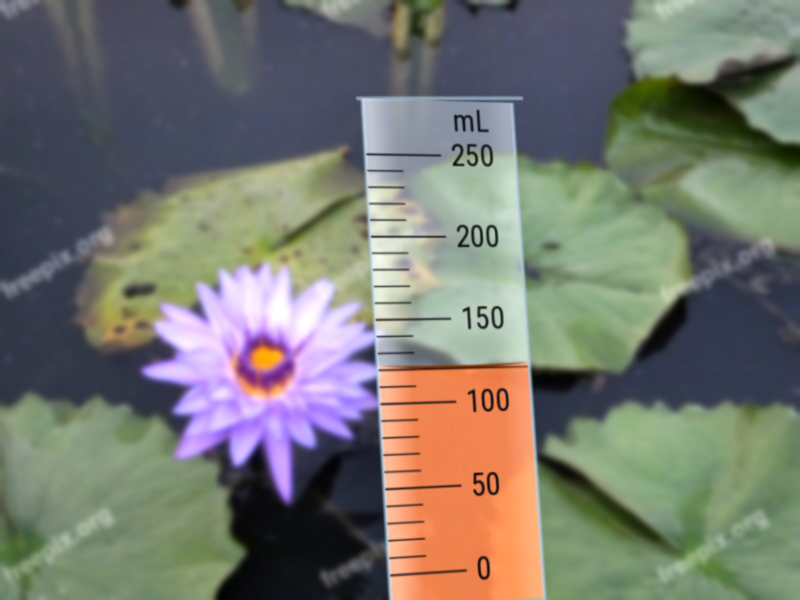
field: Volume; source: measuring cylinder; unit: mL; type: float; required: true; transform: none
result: 120 mL
